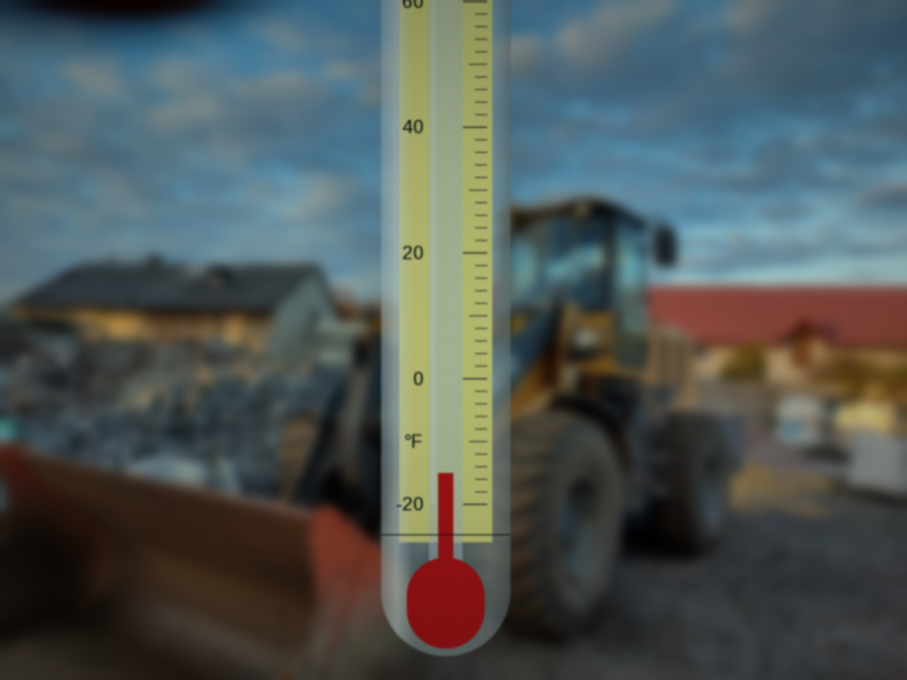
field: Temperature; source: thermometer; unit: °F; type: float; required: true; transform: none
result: -15 °F
